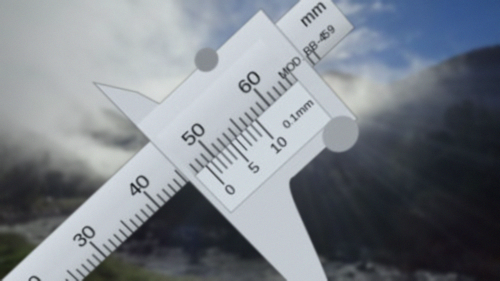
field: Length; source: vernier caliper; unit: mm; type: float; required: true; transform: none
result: 48.4 mm
